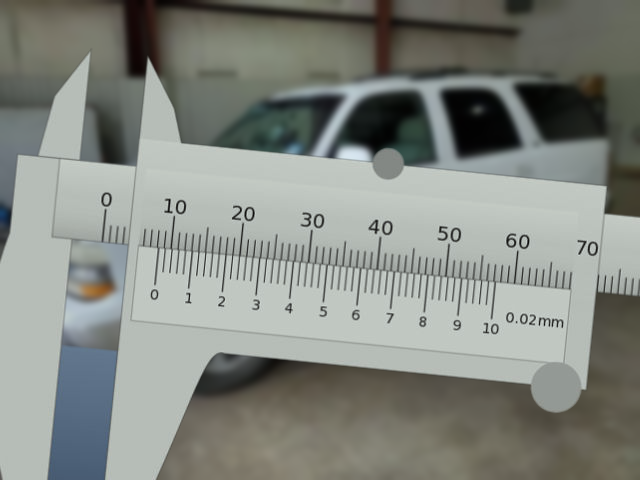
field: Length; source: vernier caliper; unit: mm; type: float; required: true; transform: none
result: 8.2 mm
